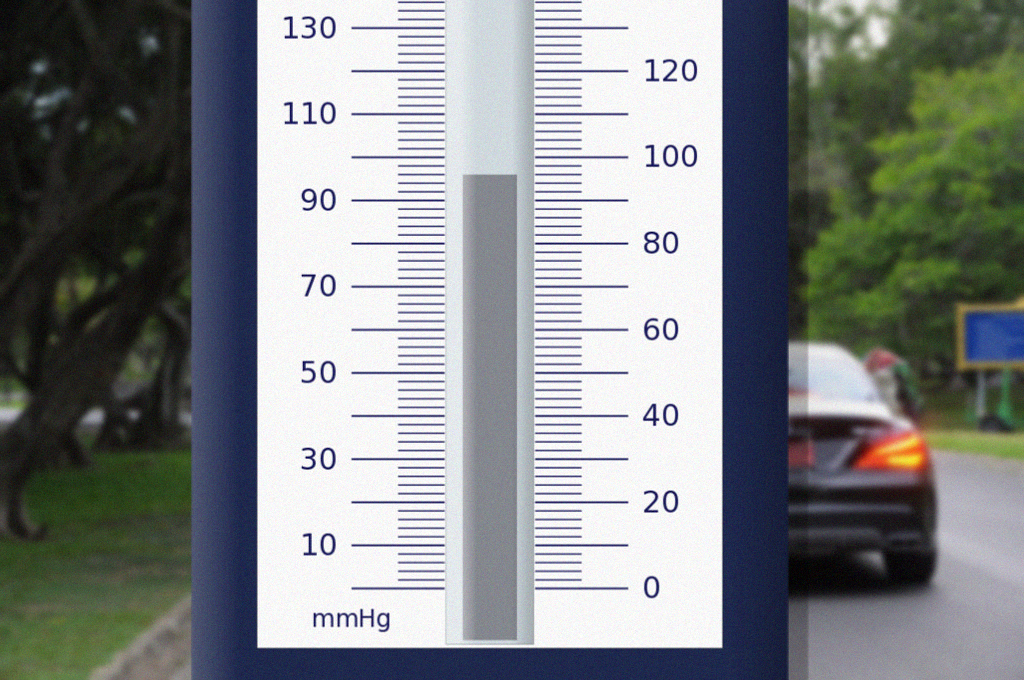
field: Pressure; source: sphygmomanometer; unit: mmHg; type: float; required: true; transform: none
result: 96 mmHg
